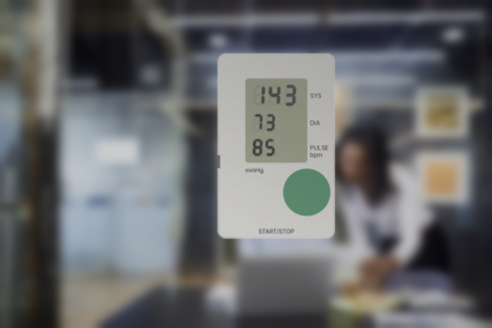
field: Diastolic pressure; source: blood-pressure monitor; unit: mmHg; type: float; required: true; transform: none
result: 73 mmHg
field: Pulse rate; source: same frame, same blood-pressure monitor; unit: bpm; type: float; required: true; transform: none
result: 85 bpm
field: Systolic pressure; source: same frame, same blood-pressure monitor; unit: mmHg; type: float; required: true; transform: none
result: 143 mmHg
